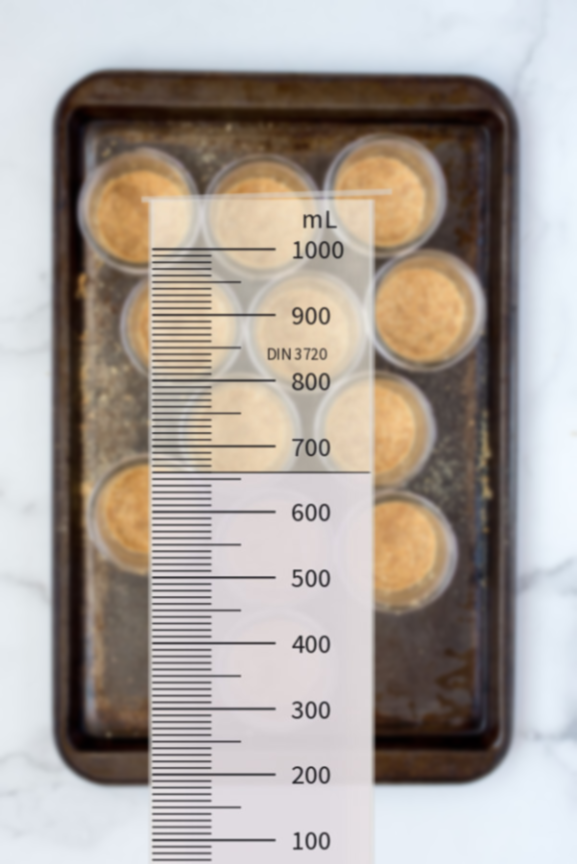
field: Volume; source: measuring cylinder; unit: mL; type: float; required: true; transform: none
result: 660 mL
